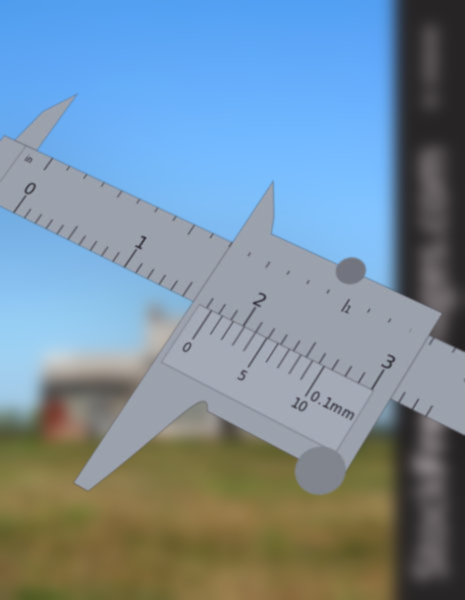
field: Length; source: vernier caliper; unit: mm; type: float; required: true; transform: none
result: 17.4 mm
